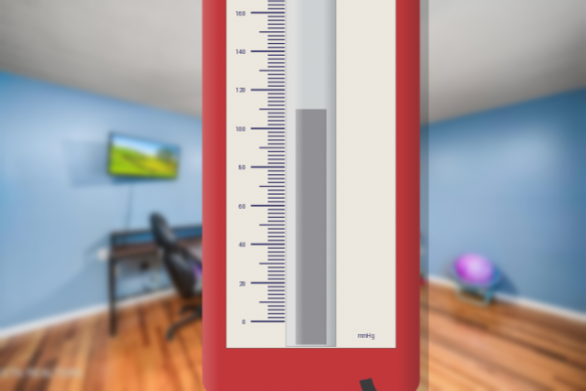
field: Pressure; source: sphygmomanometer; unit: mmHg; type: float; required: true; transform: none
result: 110 mmHg
